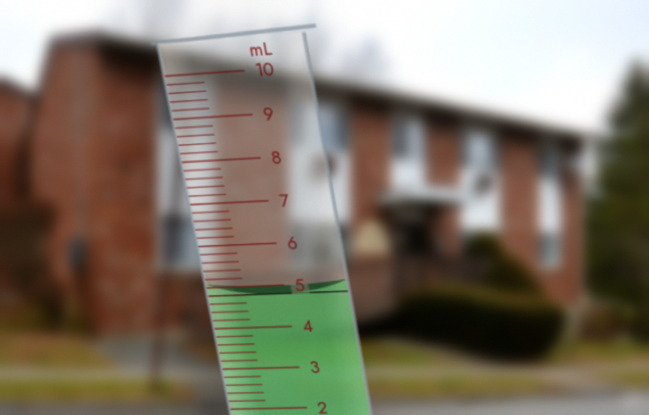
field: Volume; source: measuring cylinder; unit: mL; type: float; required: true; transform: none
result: 4.8 mL
